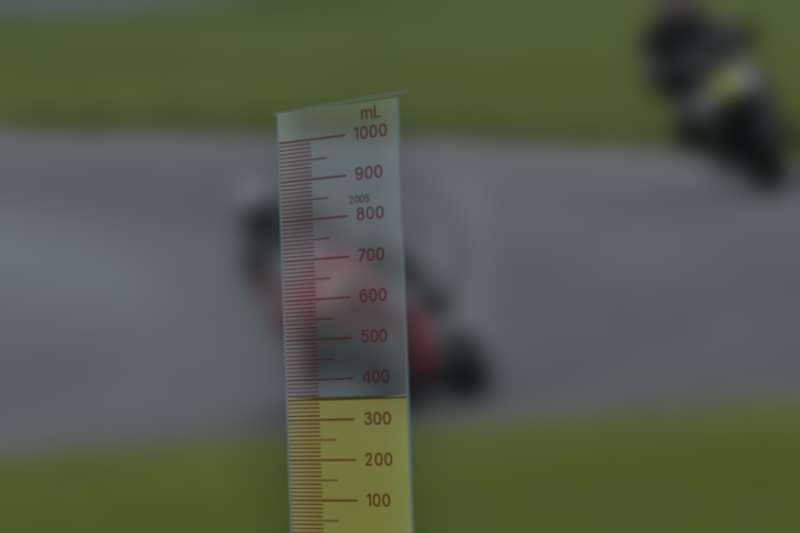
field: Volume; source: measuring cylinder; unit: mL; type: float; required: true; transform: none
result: 350 mL
